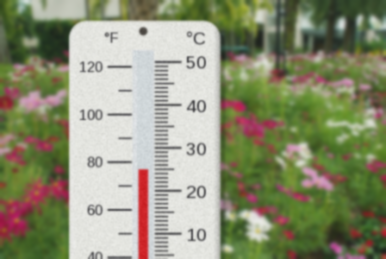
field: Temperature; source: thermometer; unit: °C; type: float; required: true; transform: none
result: 25 °C
